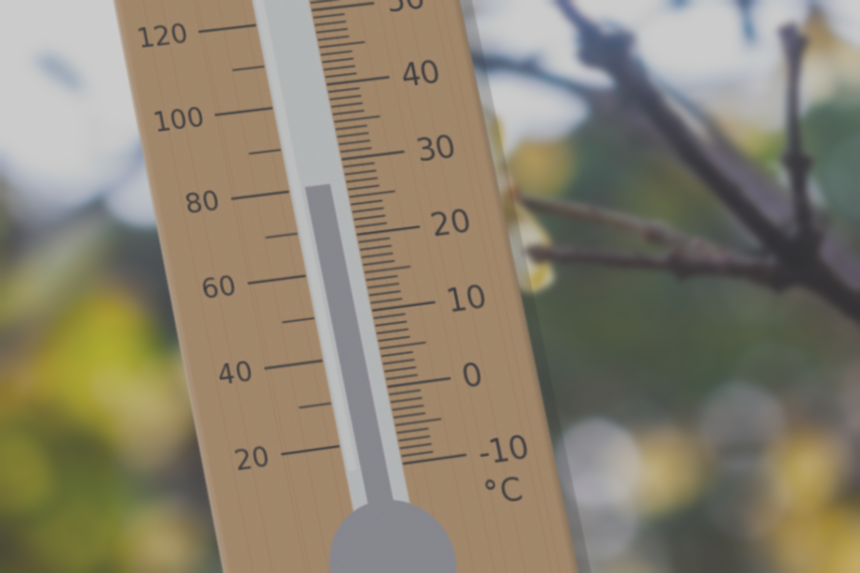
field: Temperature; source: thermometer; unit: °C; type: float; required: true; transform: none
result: 27 °C
